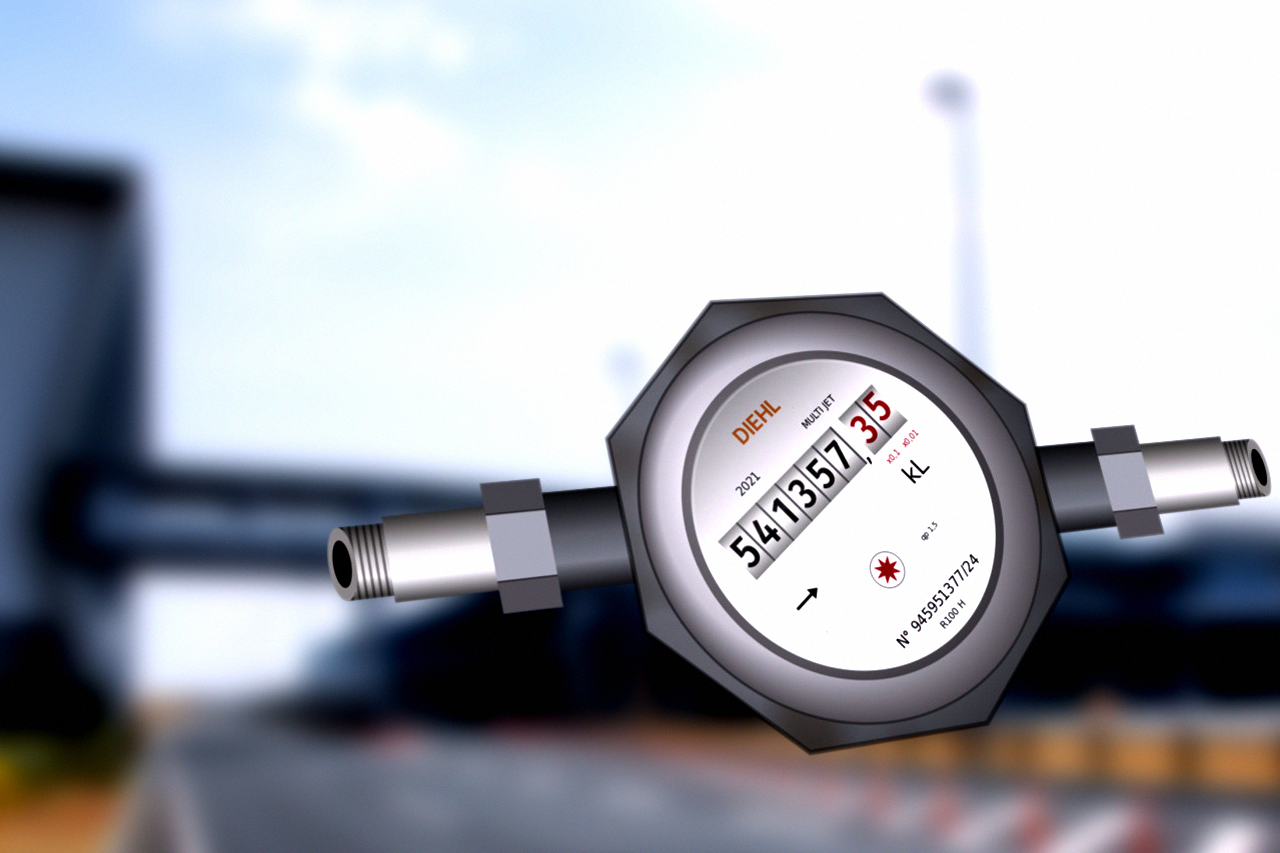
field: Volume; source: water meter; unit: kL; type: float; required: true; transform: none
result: 541357.35 kL
